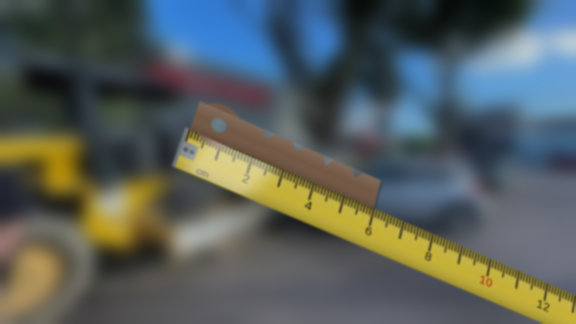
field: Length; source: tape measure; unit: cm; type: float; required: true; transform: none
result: 6 cm
